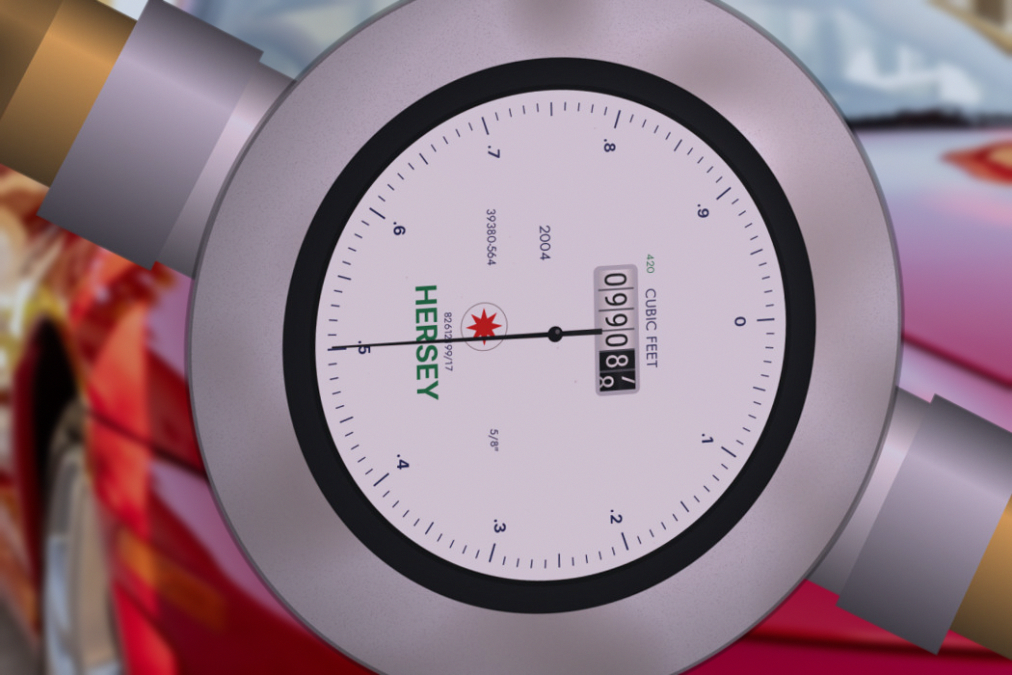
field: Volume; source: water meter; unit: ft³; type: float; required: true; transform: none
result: 99087.50 ft³
